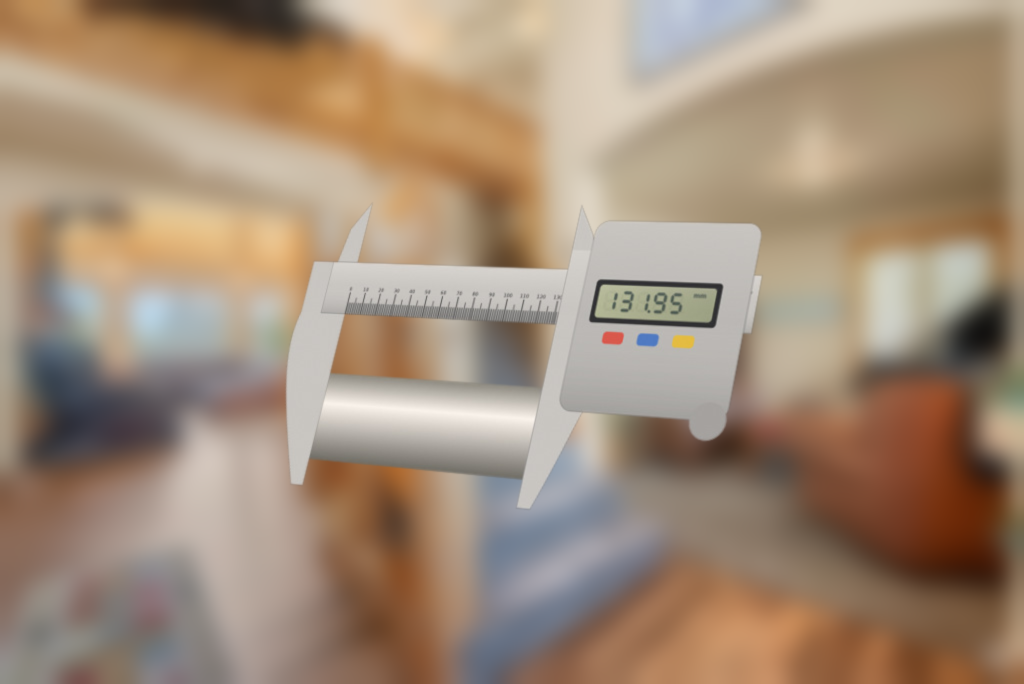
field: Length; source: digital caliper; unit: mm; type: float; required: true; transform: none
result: 131.95 mm
